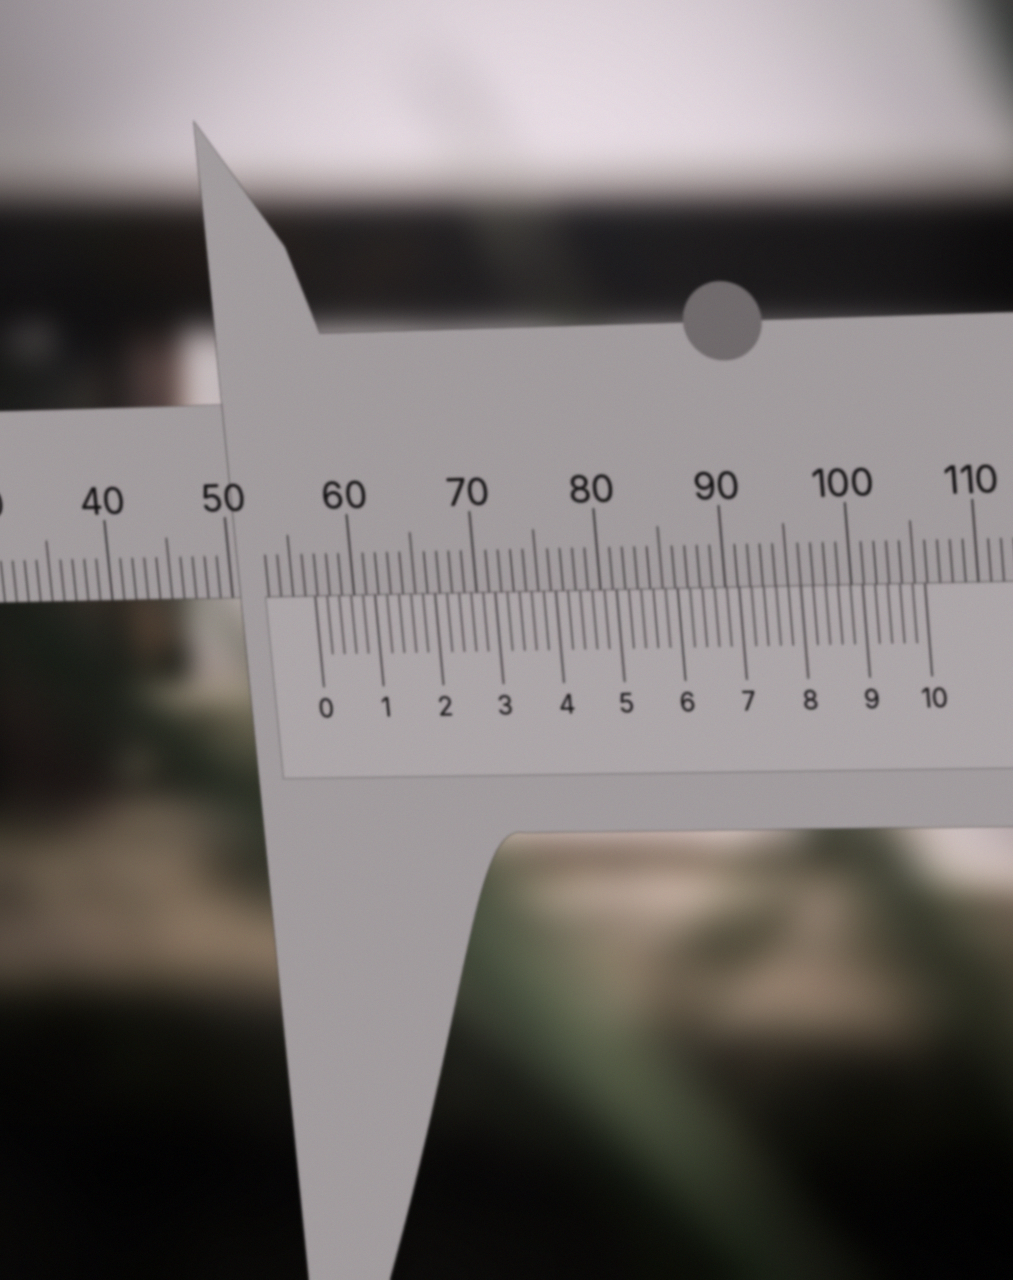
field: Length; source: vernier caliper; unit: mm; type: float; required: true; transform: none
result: 56.8 mm
